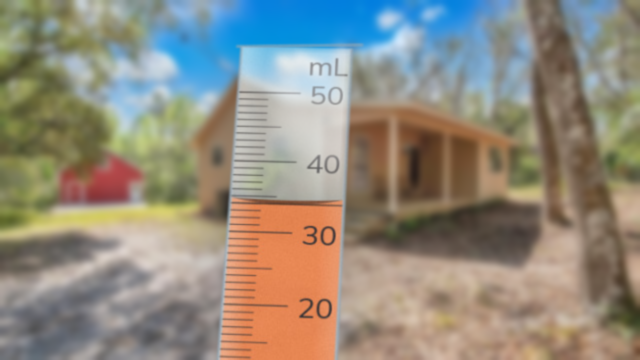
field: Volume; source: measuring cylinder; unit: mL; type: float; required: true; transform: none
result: 34 mL
